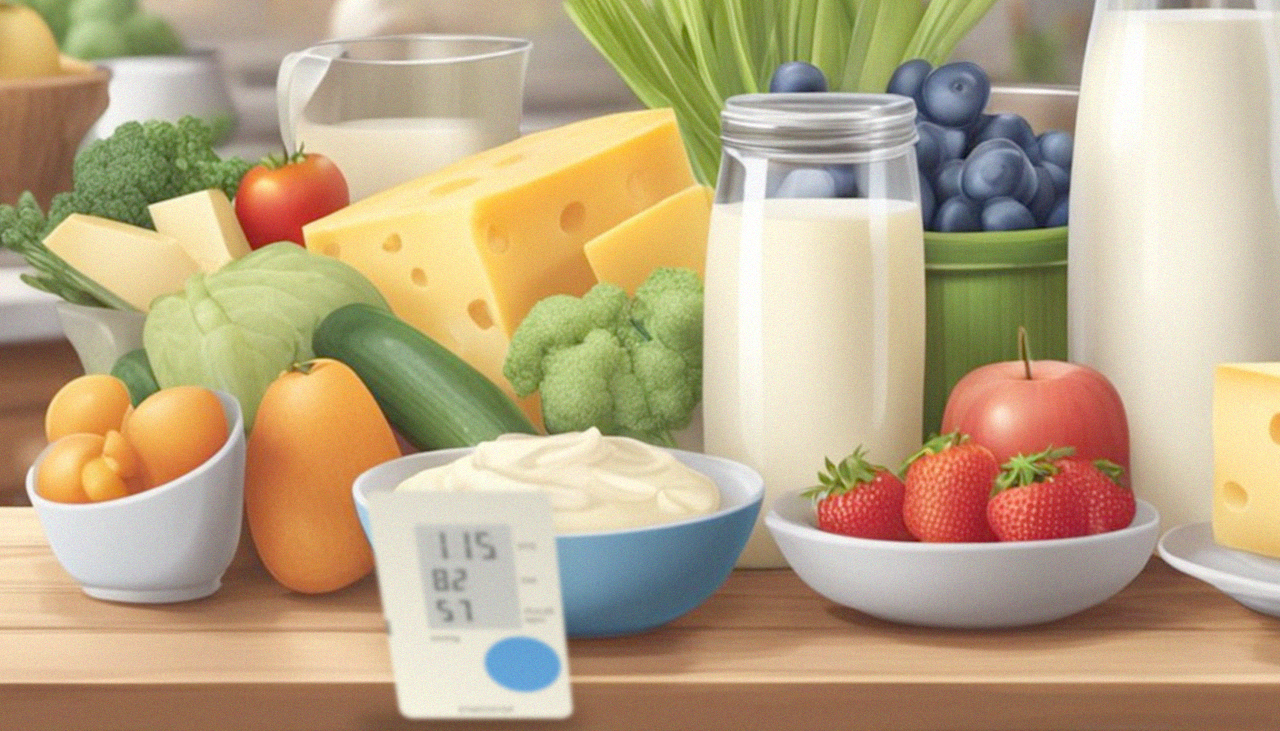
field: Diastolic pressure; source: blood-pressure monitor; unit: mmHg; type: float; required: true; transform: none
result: 82 mmHg
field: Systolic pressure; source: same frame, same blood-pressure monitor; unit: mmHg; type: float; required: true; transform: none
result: 115 mmHg
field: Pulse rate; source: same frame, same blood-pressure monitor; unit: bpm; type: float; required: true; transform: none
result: 57 bpm
